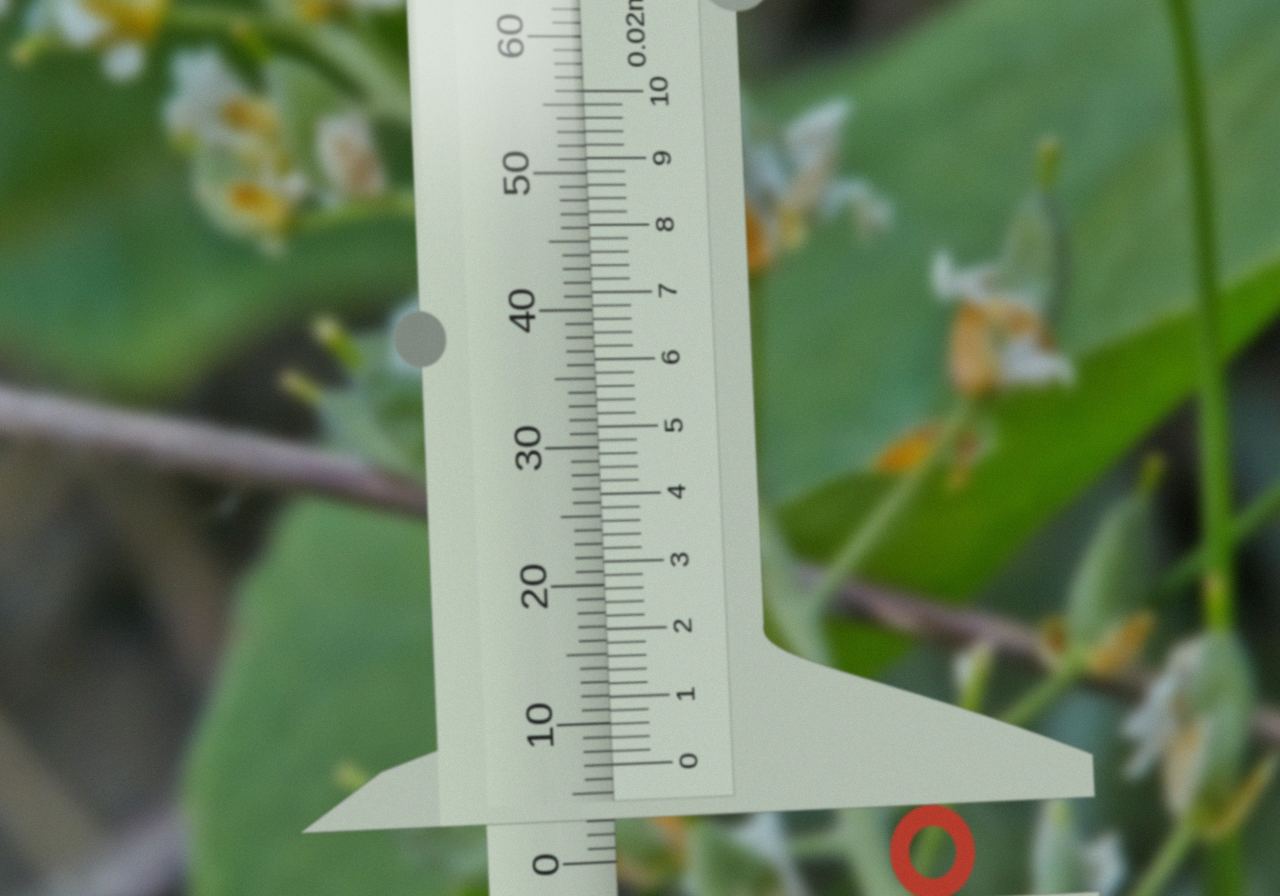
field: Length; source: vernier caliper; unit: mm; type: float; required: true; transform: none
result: 7.0 mm
